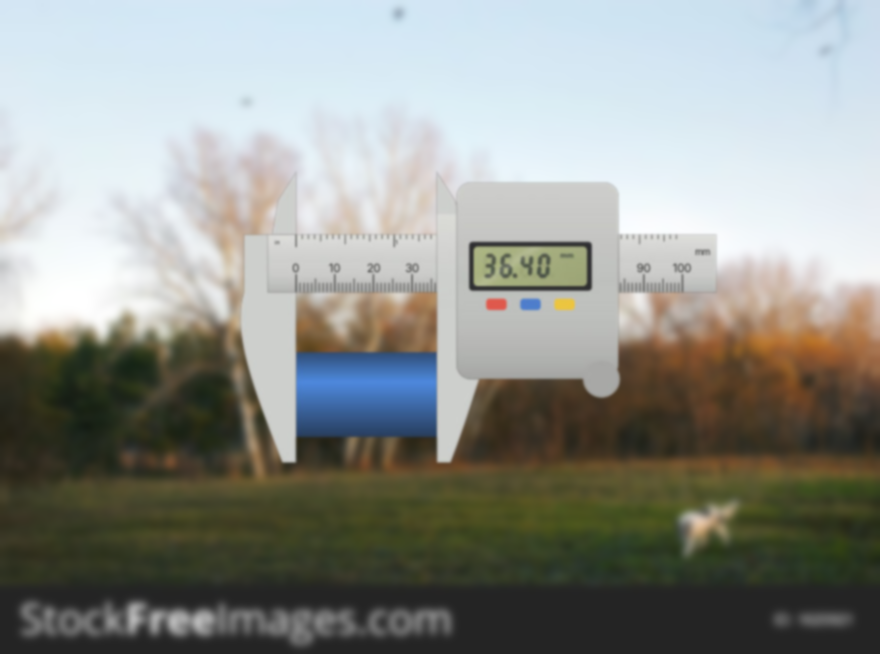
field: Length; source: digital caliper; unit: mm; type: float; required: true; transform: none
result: 36.40 mm
